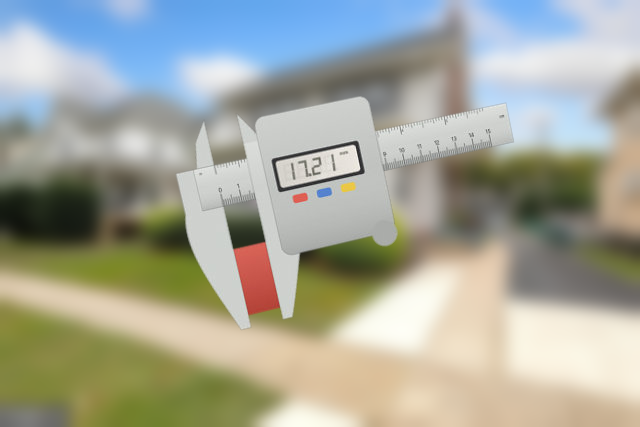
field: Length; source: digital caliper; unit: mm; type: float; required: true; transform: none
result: 17.21 mm
